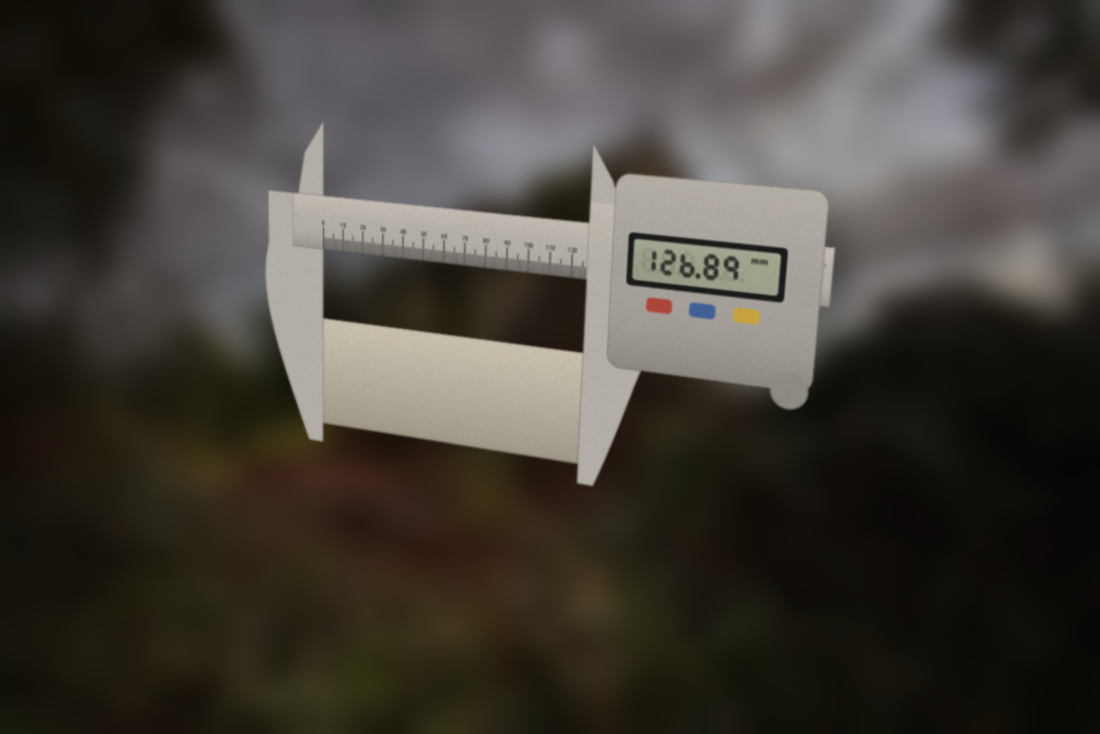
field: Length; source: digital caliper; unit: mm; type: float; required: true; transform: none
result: 126.89 mm
